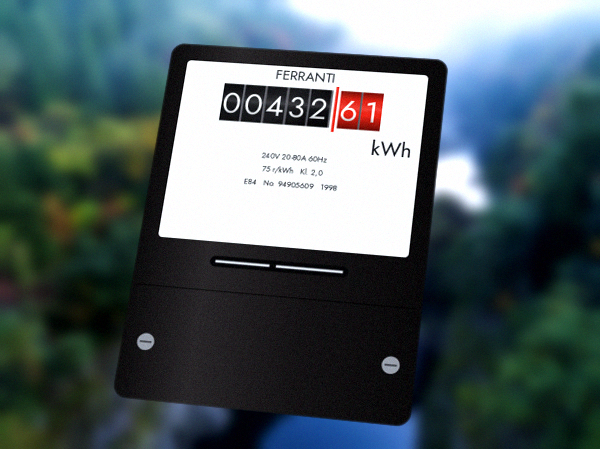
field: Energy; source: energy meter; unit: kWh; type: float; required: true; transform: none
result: 432.61 kWh
